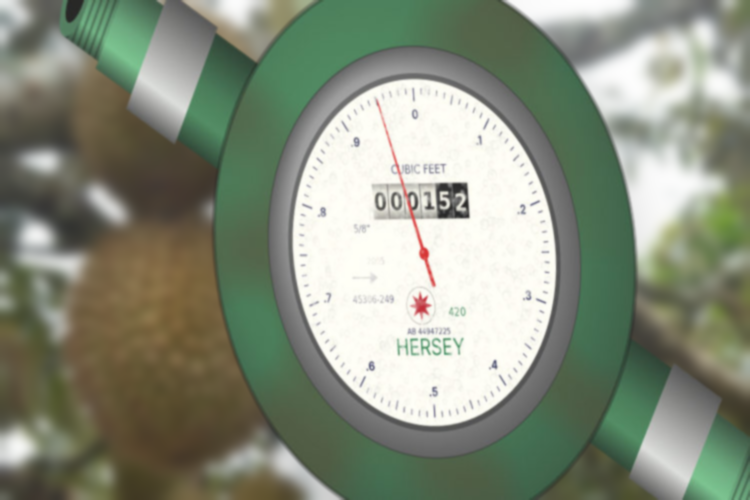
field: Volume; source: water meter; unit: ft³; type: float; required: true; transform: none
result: 151.95 ft³
